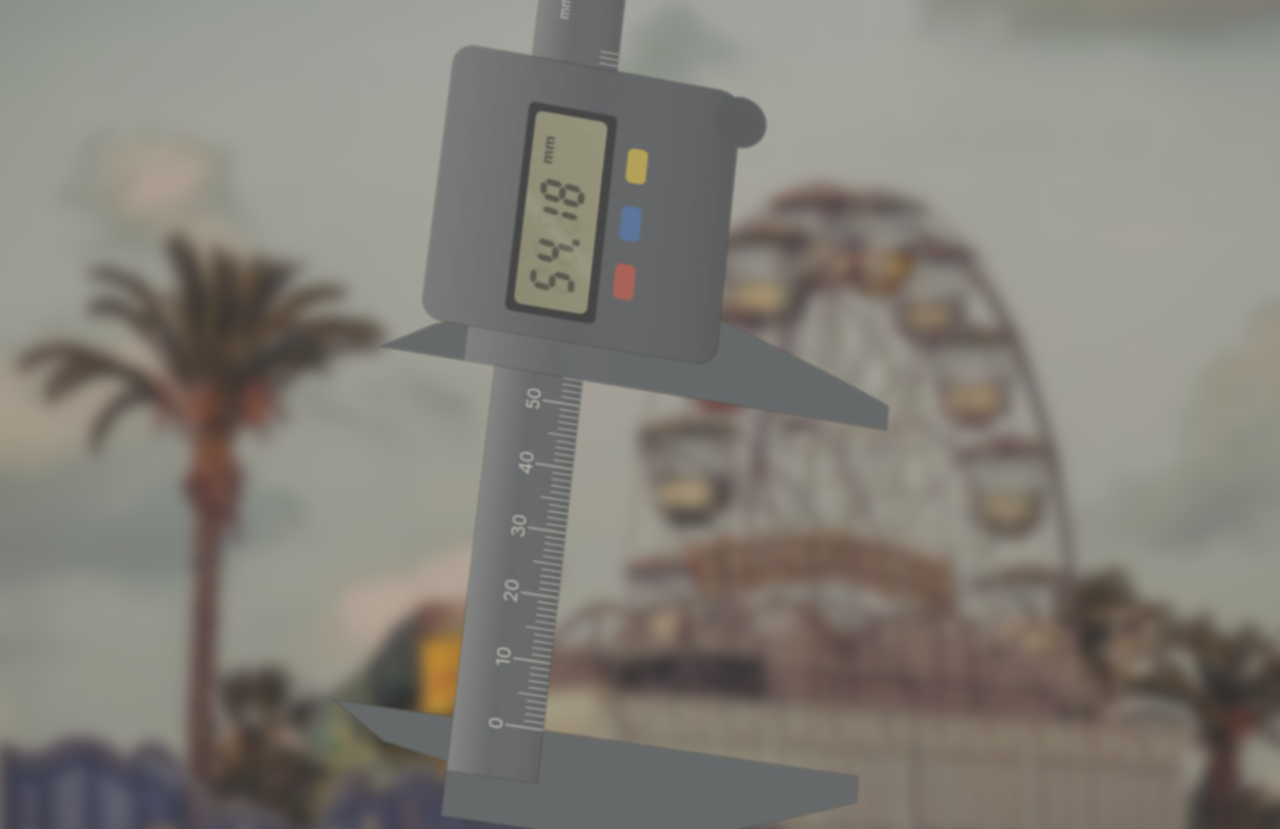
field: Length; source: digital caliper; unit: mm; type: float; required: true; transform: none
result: 54.18 mm
